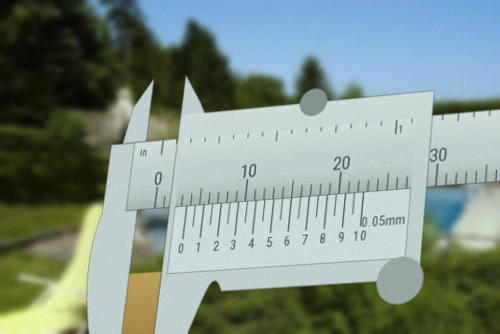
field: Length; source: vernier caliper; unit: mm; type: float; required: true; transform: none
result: 3.6 mm
